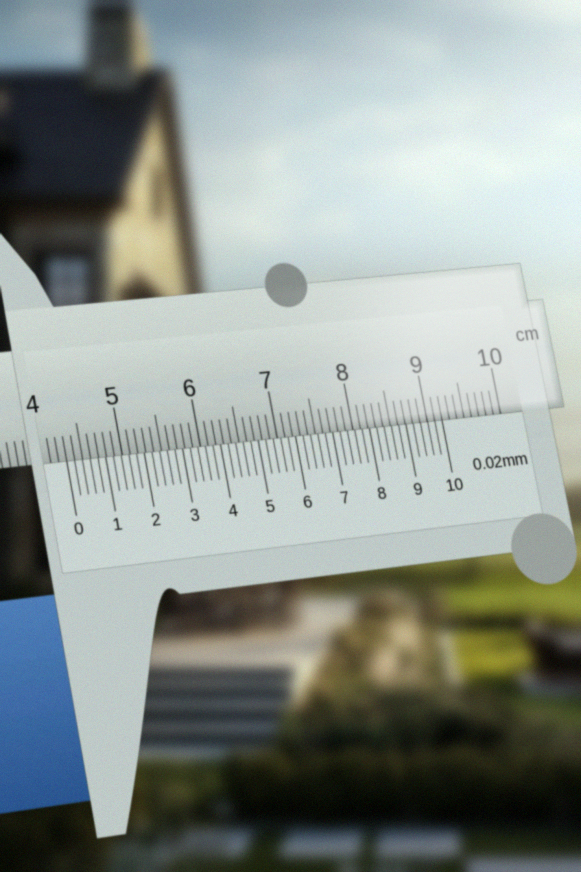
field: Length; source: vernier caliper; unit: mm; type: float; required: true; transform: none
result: 43.0 mm
